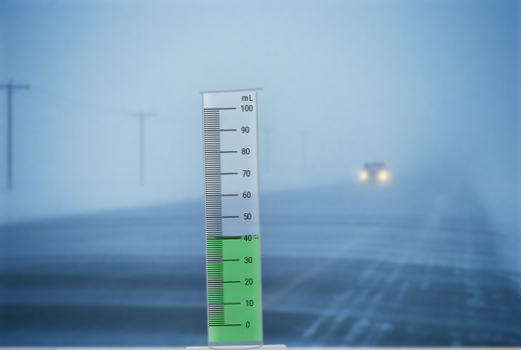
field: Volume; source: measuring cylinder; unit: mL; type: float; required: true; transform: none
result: 40 mL
